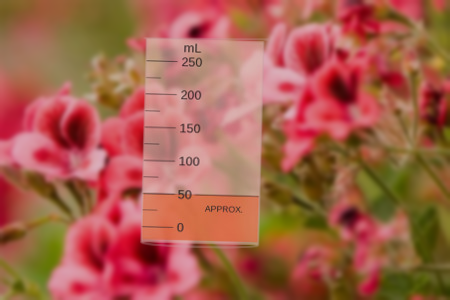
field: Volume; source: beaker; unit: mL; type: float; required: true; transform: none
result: 50 mL
